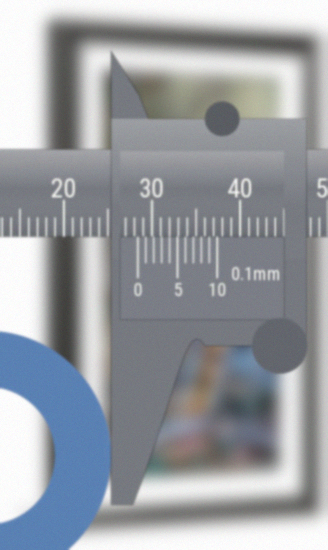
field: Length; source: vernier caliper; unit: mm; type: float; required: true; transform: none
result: 28.4 mm
